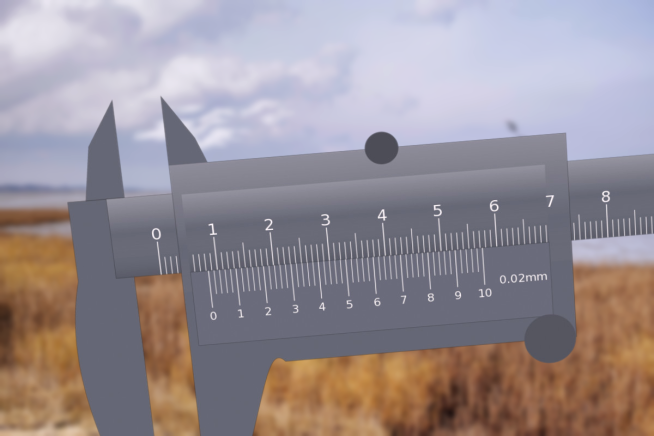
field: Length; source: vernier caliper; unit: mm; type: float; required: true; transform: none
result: 8.4 mm
